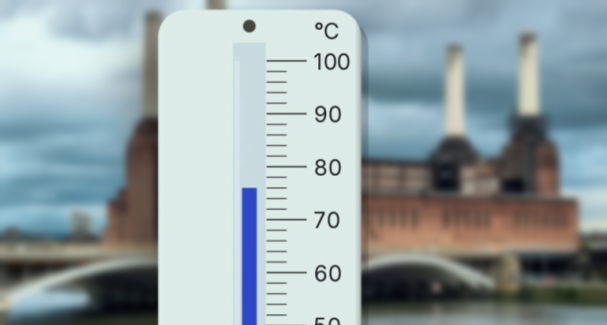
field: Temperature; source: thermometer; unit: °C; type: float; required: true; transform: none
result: 76 °C
